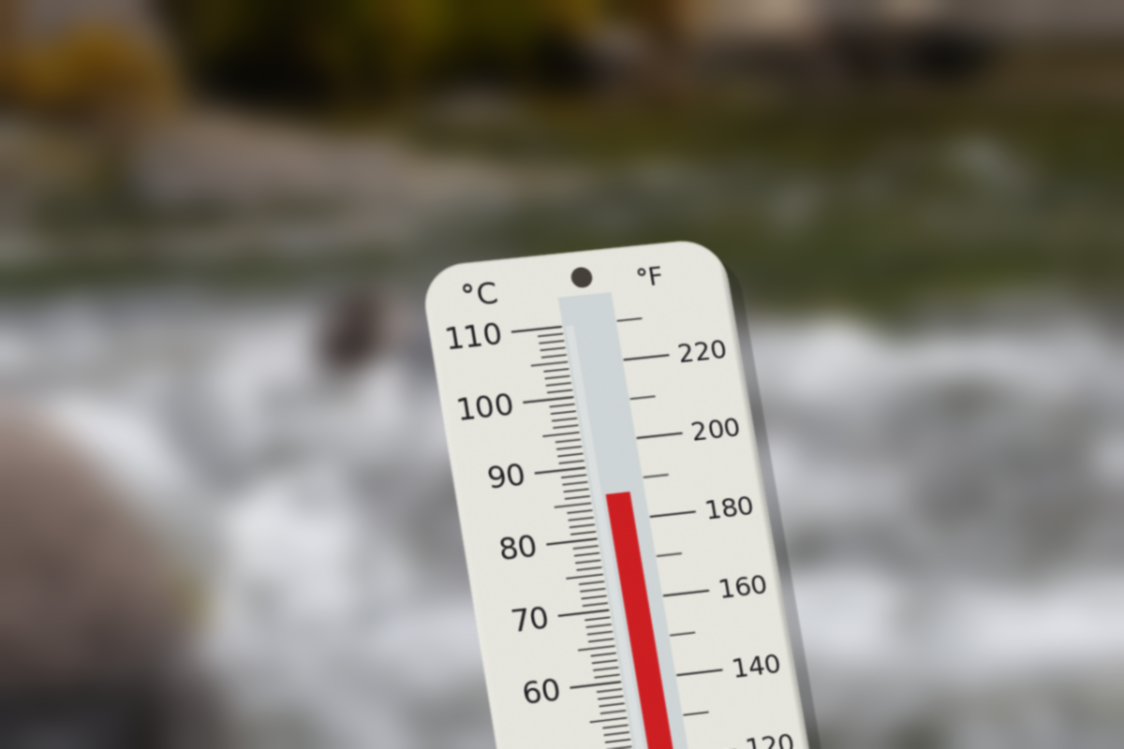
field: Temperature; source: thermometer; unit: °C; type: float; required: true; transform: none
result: 86 °C
